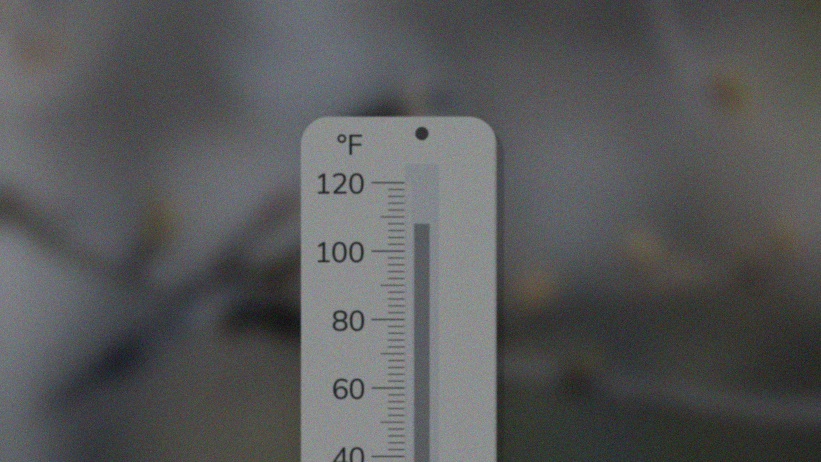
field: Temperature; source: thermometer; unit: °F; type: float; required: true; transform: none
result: 108 °F
